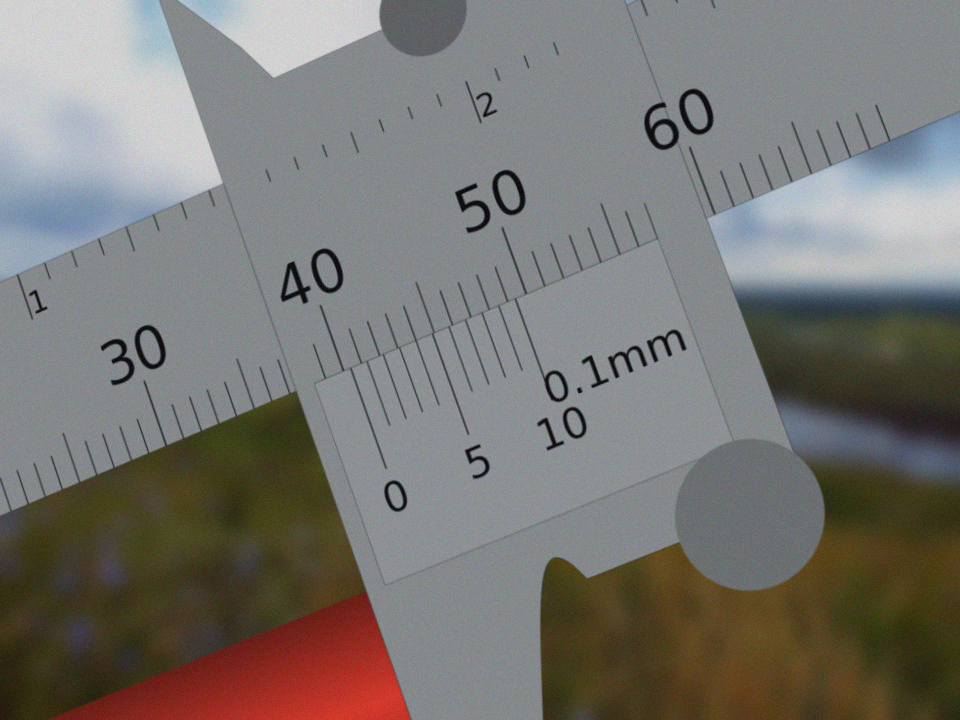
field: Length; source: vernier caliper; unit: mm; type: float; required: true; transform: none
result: 40.4 mm
